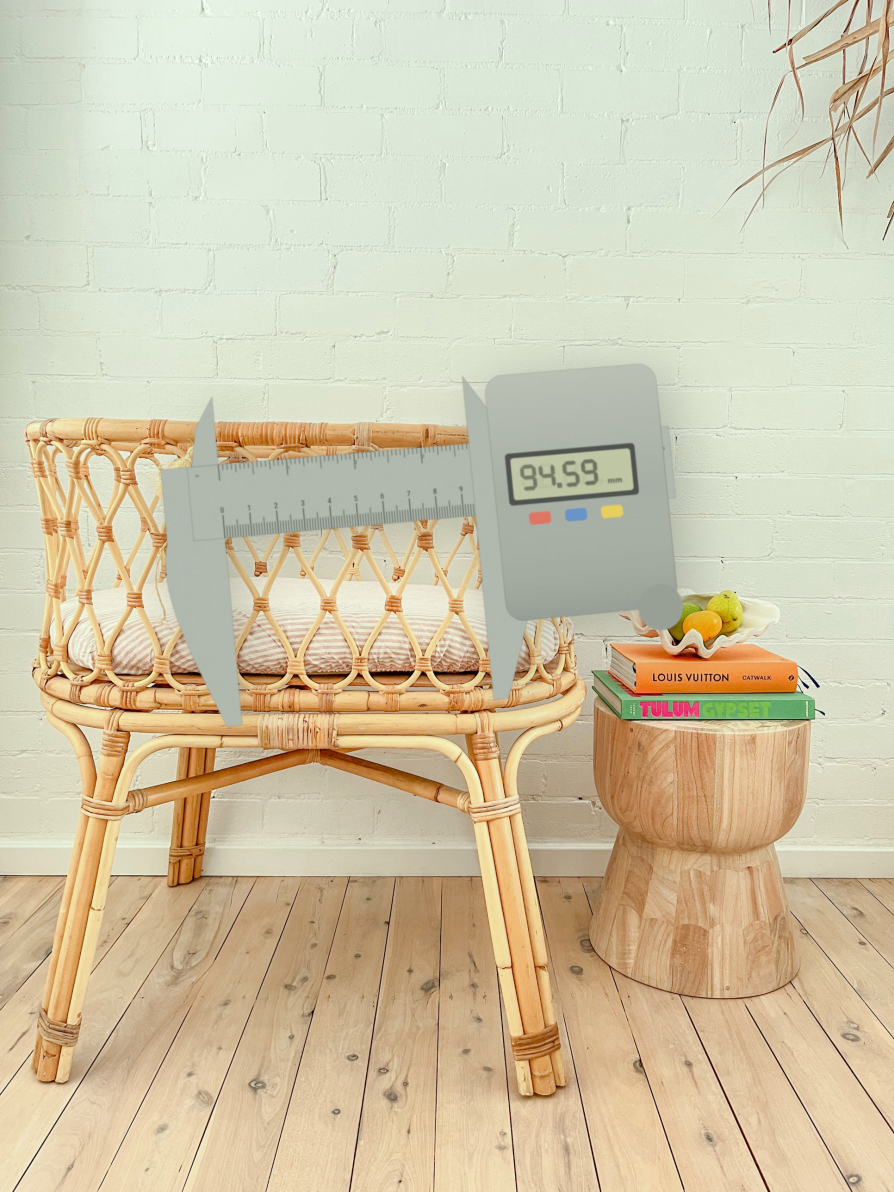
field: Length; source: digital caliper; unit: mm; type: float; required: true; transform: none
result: 94.59 mm
